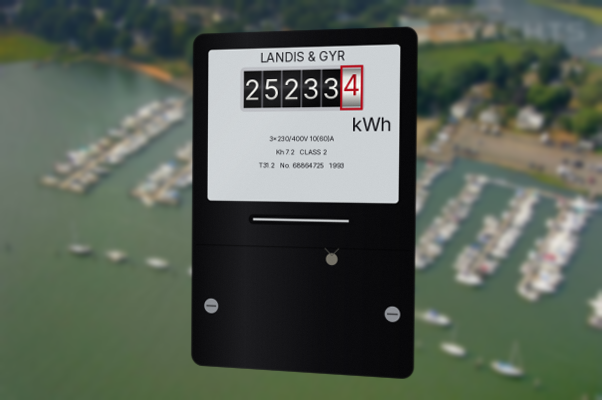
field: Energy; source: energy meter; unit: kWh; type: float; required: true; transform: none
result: 25233.4 kWh
